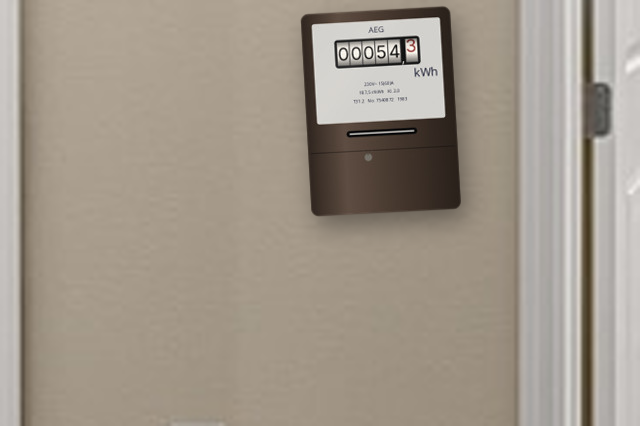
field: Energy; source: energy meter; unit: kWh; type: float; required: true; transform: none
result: 54.3 kWh
